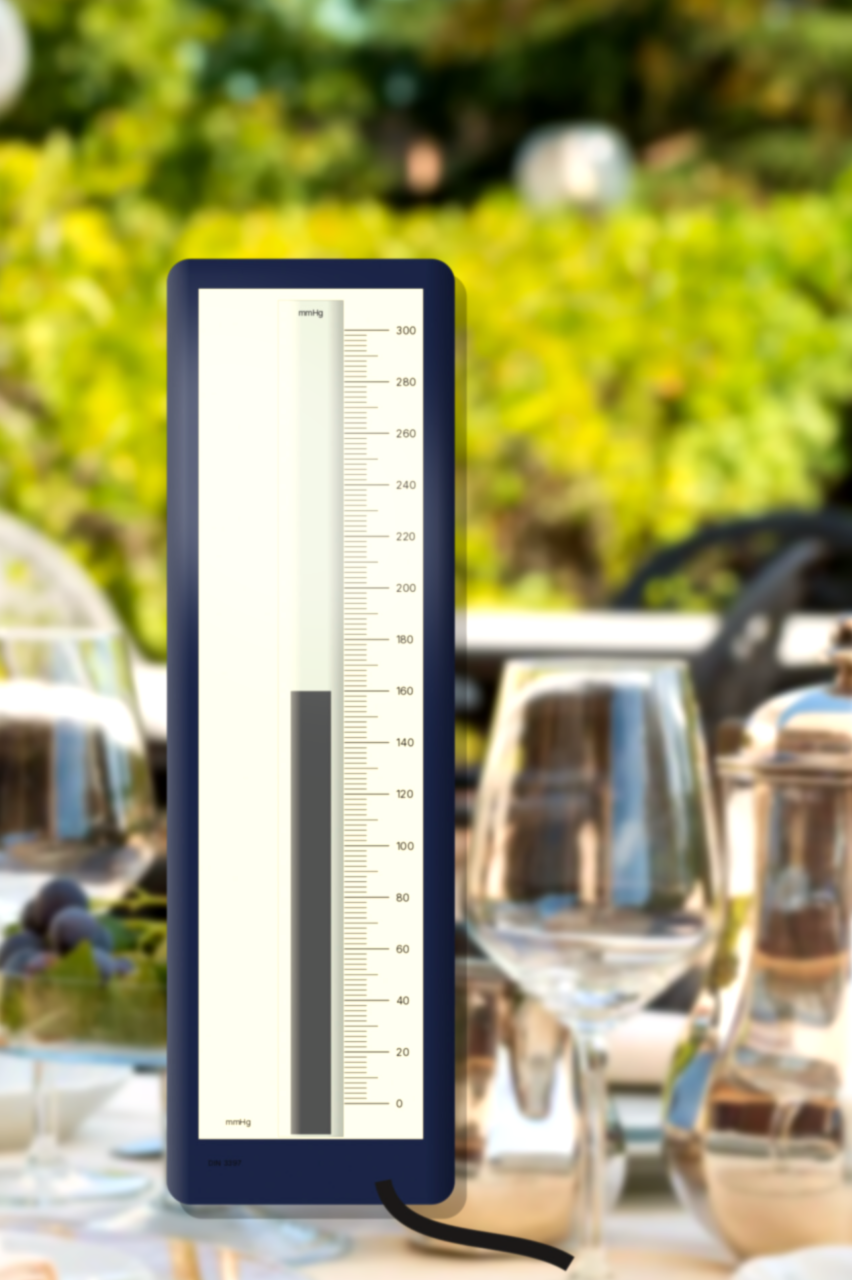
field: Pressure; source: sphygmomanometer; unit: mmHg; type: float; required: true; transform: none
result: 160 mmHg
